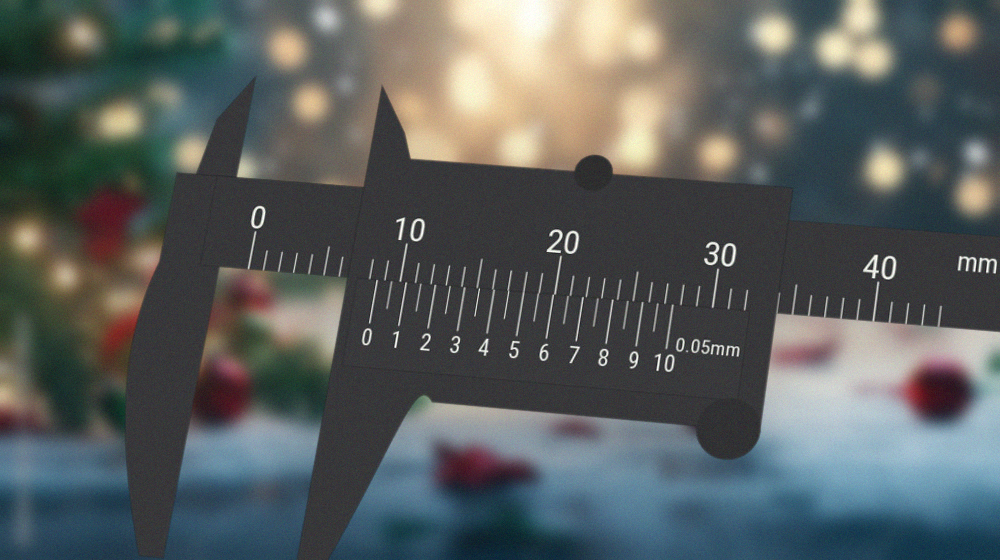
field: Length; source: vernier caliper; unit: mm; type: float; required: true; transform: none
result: 8.5 mm
